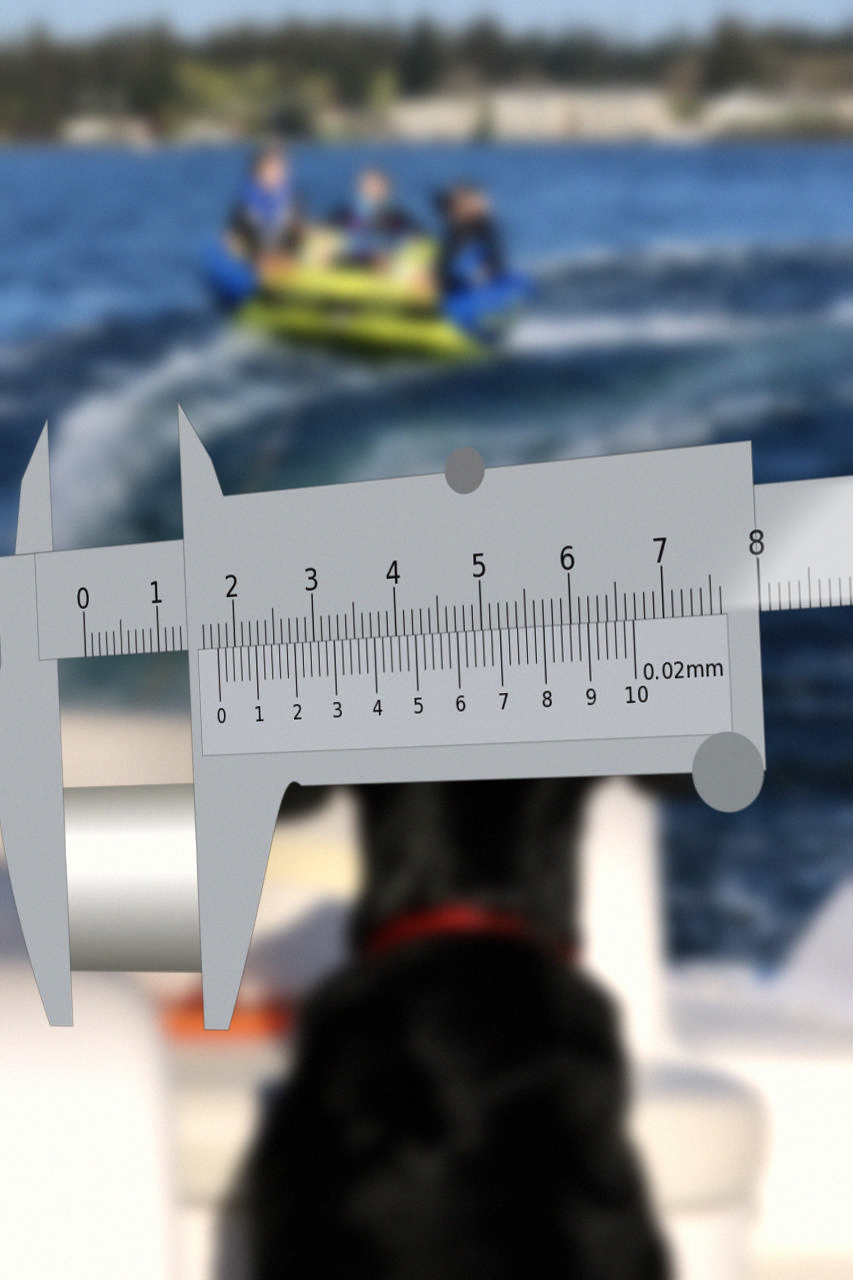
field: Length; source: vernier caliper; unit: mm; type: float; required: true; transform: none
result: 17.8 mm
